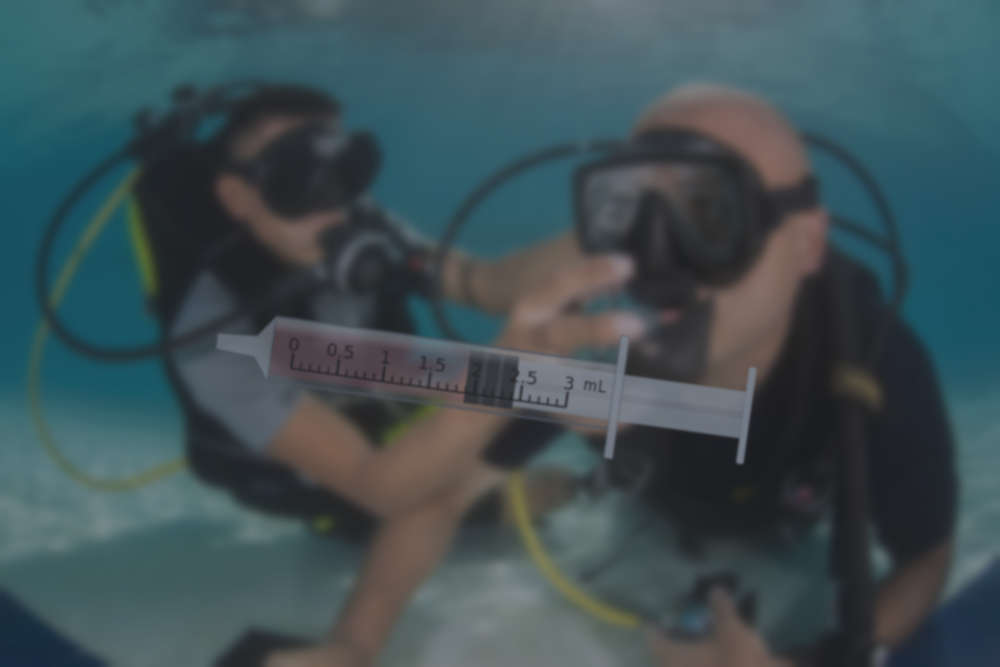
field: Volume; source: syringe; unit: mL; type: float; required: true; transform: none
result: 1.9 mL
